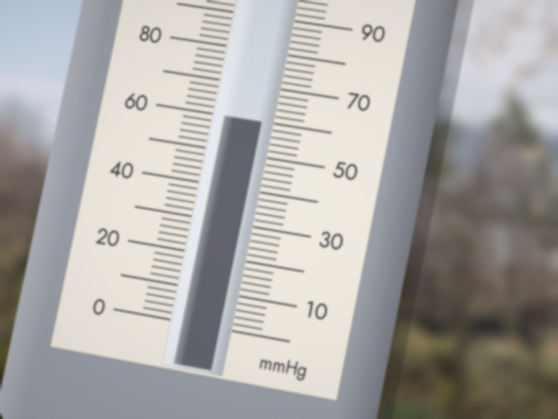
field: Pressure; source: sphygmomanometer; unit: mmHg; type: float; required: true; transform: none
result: 60 mmHg
